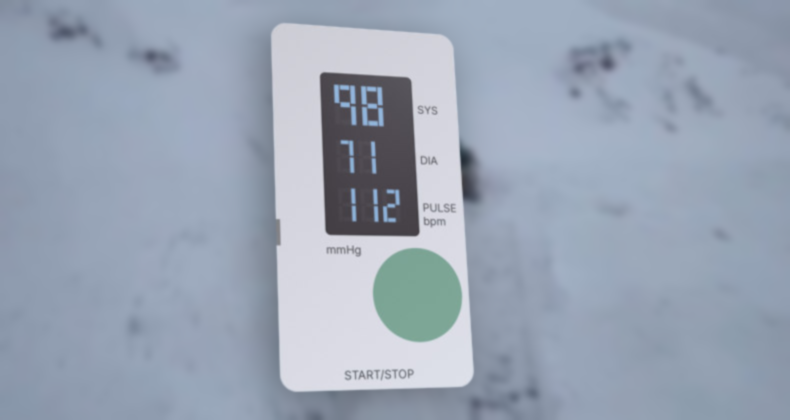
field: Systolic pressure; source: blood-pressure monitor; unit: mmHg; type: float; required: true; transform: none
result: 98 mmHg
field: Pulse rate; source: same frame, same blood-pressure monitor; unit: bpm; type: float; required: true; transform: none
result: 112 bpm
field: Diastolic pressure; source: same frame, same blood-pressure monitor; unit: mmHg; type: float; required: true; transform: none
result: 71 mmHg
